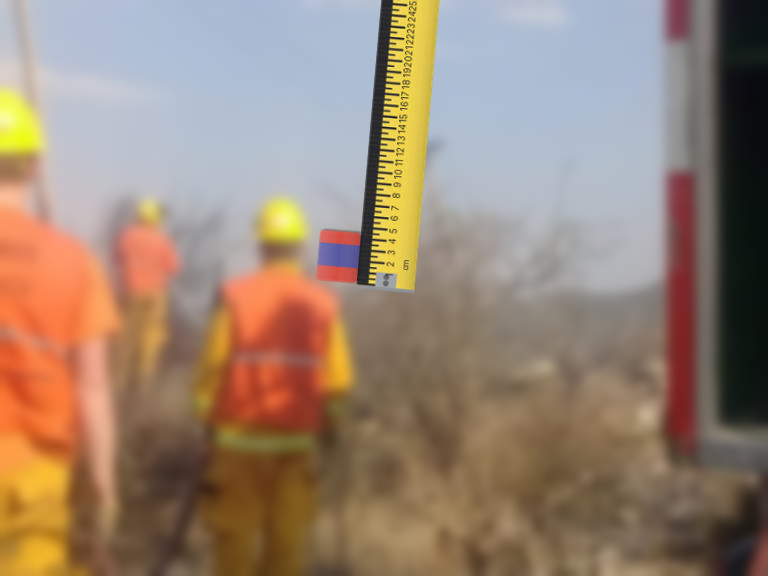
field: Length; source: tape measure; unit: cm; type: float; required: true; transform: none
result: 4.5 cm
